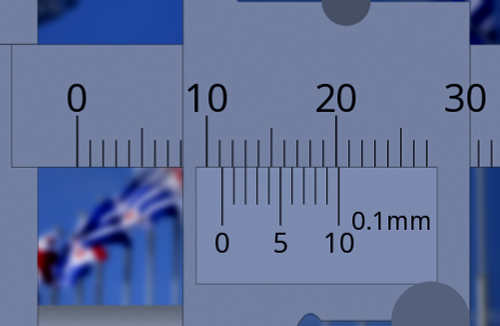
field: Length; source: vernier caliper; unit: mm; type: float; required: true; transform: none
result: 11.2 mm
